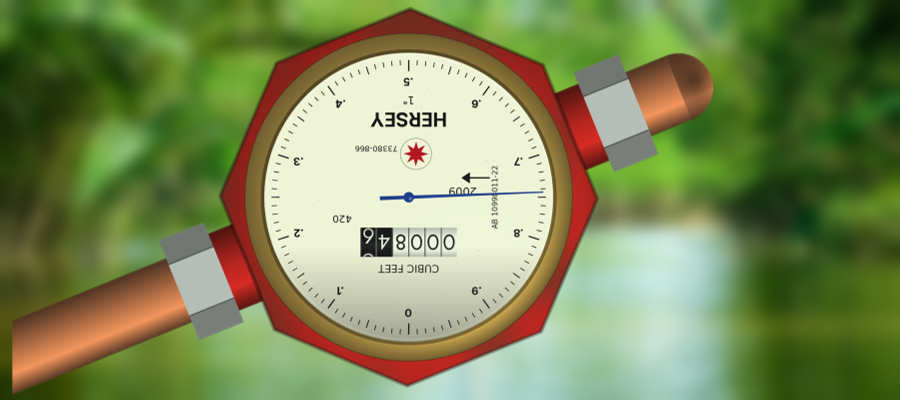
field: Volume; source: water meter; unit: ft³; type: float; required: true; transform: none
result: 845.74 ft³
